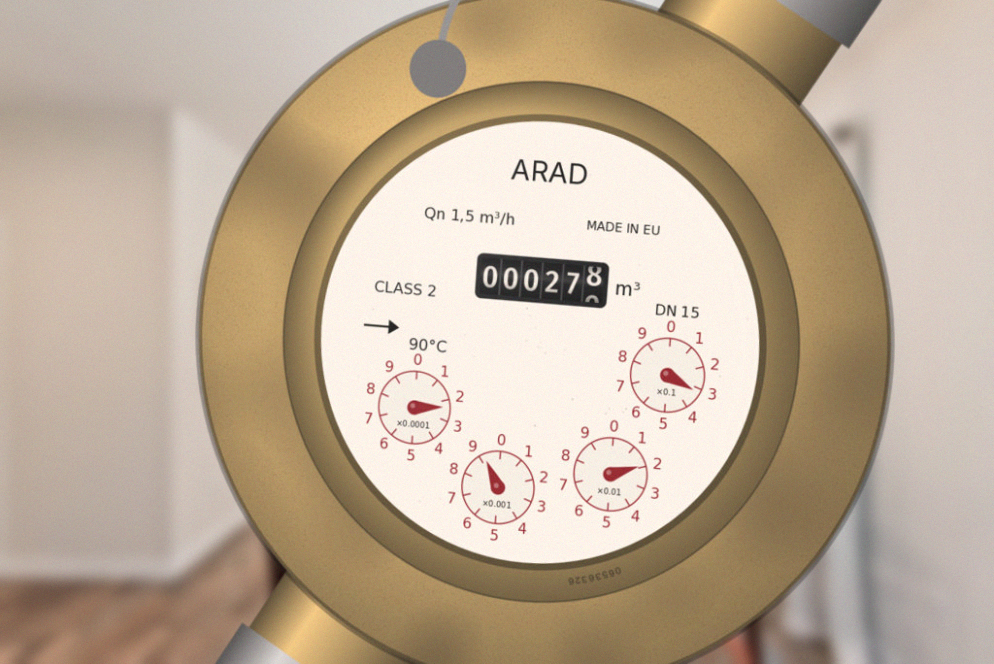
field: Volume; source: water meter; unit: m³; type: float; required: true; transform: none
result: 278.3192 m³
